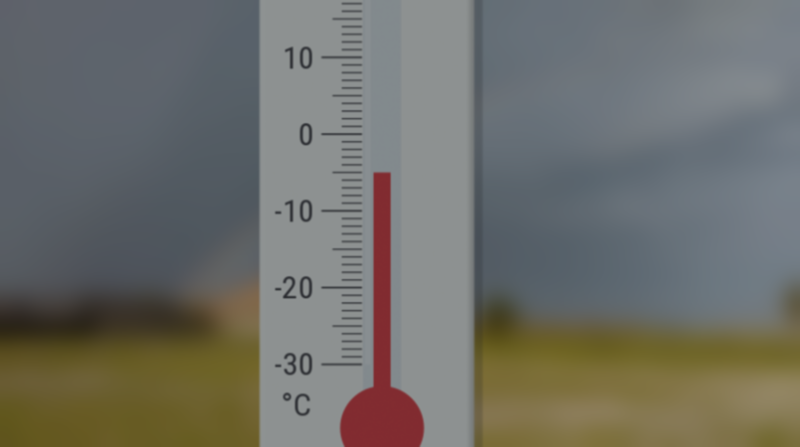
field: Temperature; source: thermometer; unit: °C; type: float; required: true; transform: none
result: -5 °C
